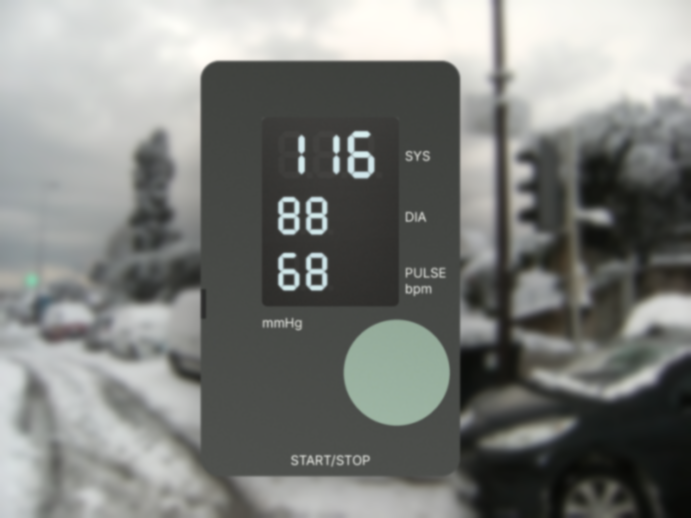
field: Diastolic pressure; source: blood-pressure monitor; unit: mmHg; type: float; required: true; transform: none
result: 88 mmHg
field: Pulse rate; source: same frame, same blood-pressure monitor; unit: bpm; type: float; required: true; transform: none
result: 68 bpm
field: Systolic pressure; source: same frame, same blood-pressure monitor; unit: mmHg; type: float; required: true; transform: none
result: 116 mmHg
